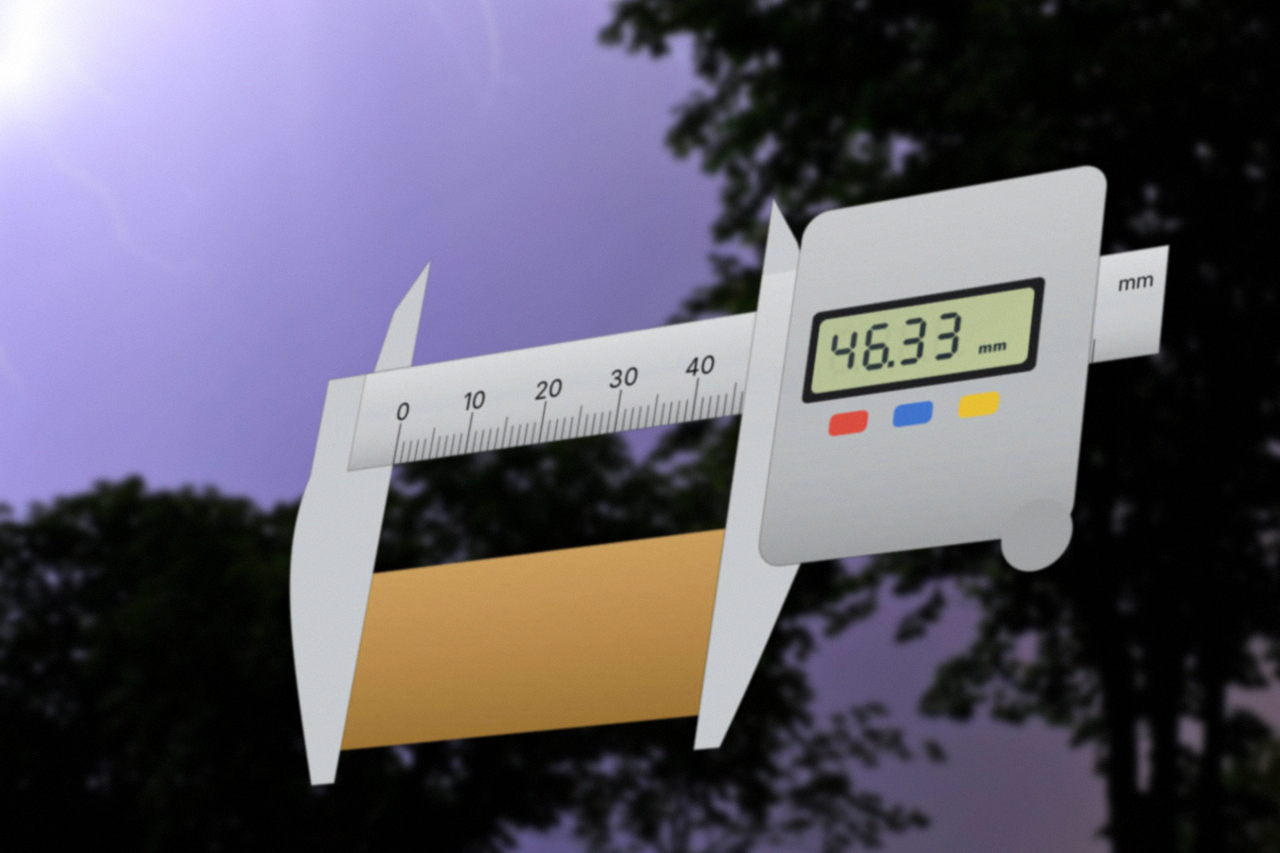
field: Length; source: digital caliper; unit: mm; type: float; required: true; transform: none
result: 46.33 mm
